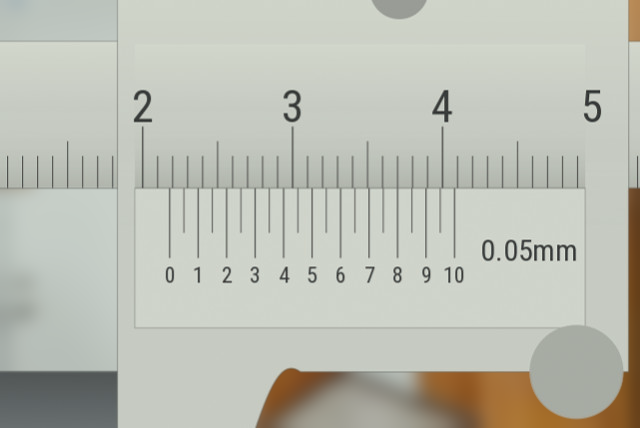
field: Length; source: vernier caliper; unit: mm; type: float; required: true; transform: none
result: 21.8 mm
